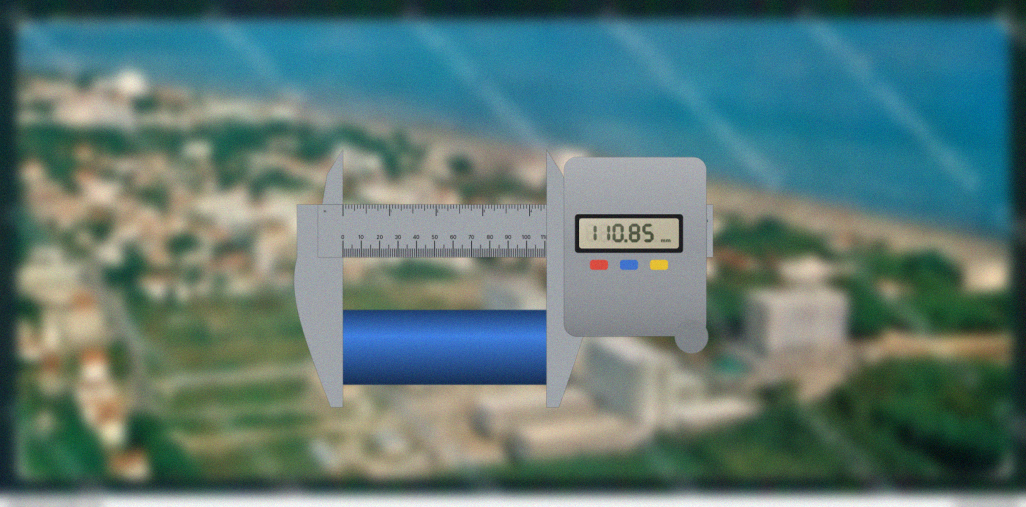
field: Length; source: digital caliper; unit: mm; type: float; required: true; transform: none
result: 110.85 mm
